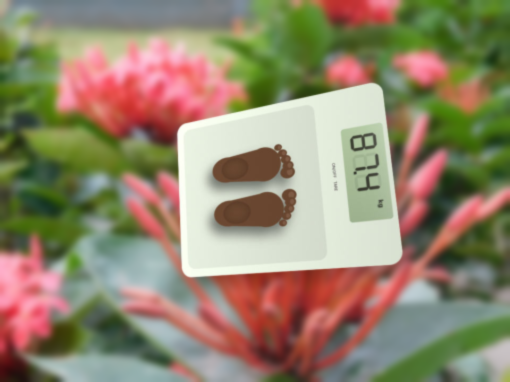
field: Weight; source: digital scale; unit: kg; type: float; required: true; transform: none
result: 87.4 kg
